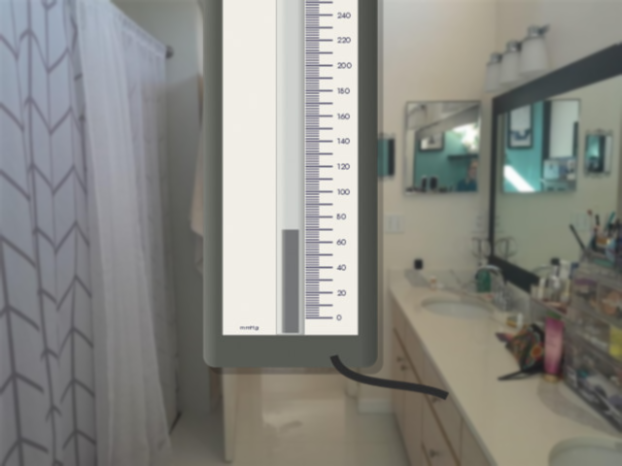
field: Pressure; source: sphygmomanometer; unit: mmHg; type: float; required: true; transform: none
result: 70 mmHg
